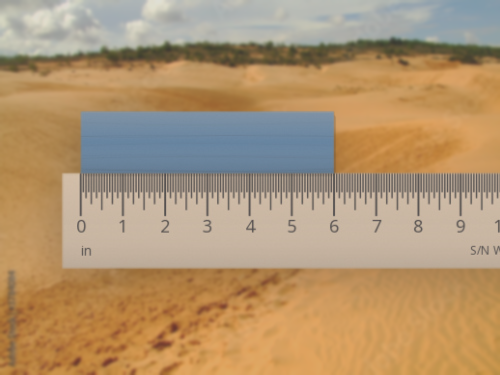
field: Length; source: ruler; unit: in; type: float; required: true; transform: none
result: 6 in
